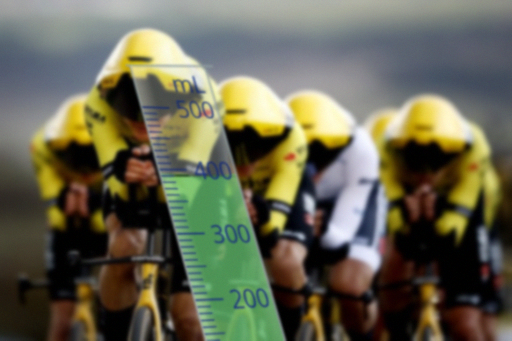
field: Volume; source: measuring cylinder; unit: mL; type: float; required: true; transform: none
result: 390 mL
